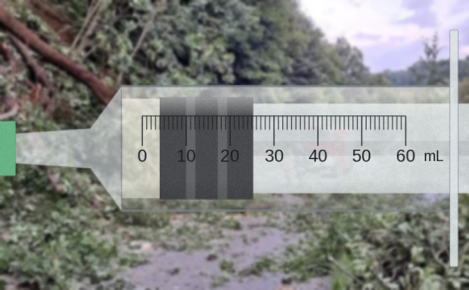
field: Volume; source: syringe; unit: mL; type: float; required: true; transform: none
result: 4 mL
